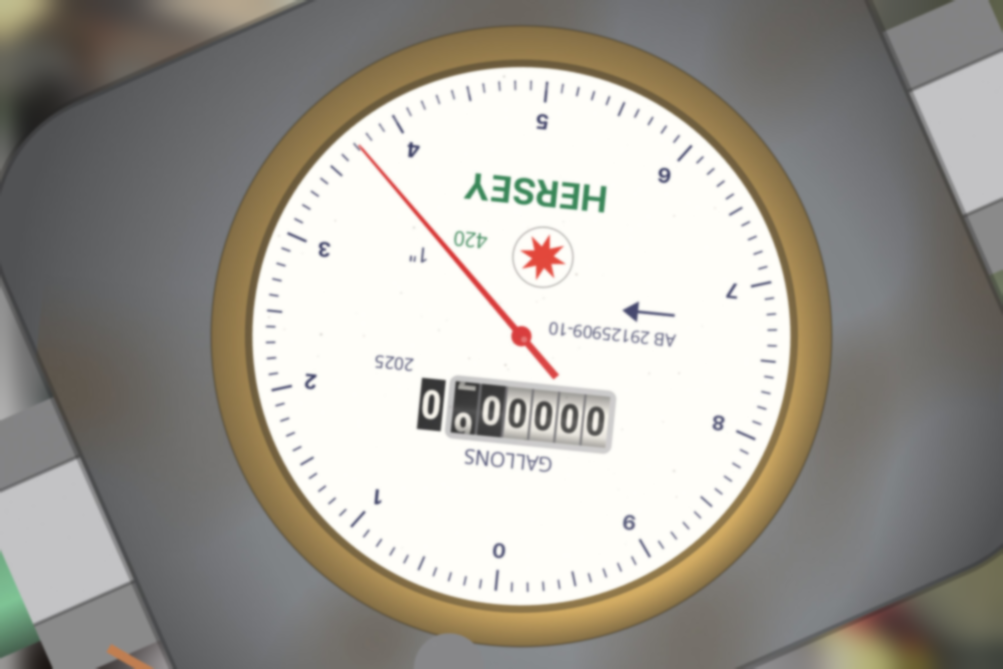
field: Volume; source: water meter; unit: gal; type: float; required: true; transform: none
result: 63.7 gal
